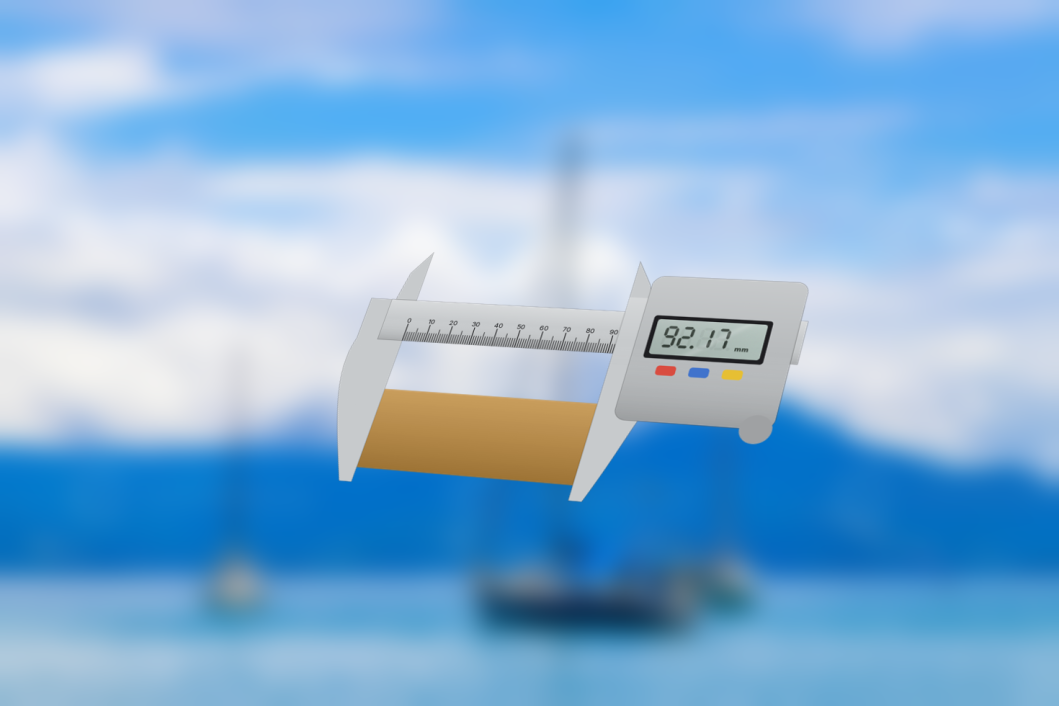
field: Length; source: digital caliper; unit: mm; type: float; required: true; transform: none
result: 92.17 mm
